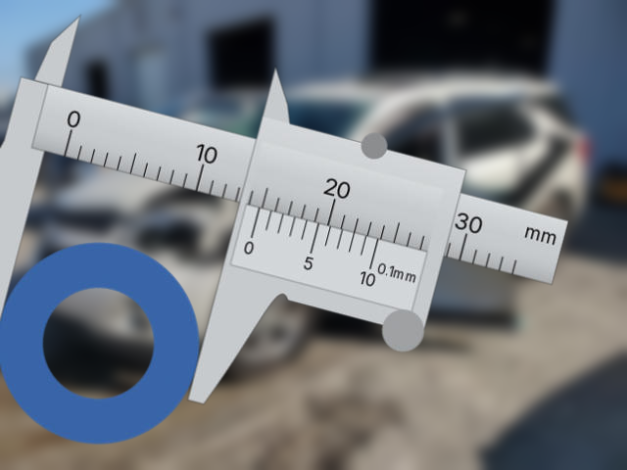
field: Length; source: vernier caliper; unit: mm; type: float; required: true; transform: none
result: 14.8 mm
